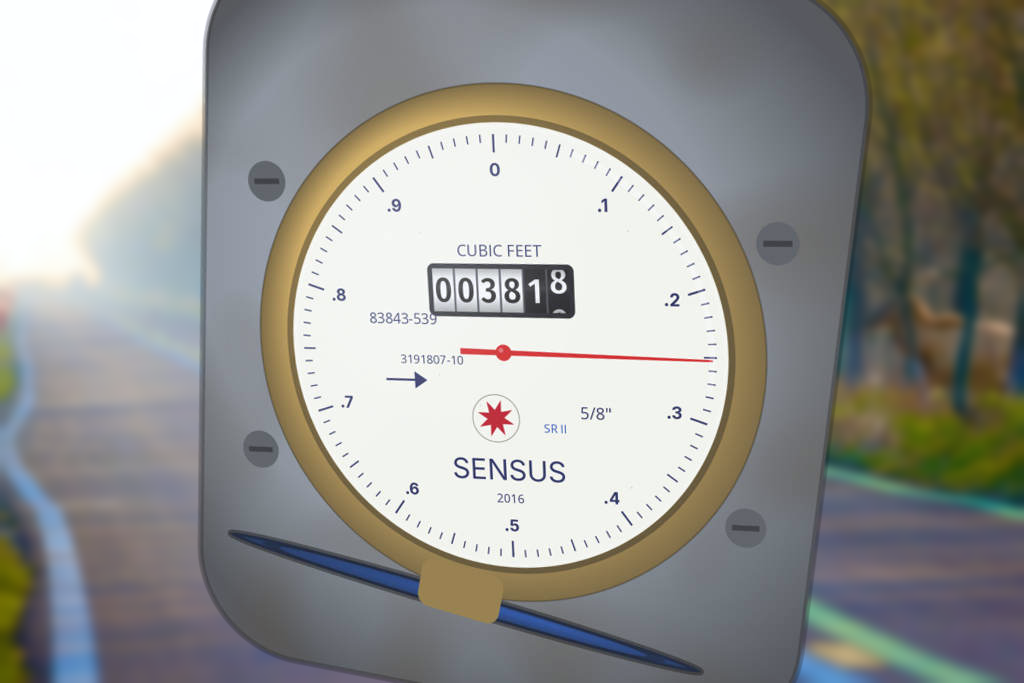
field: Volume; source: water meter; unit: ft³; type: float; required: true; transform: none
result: 3818.25 ft³
